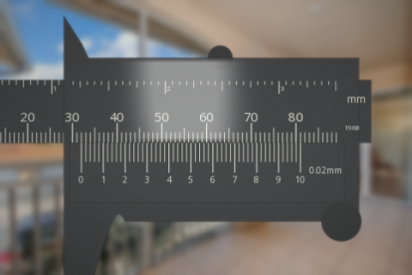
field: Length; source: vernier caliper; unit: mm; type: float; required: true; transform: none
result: 32.0 mm
